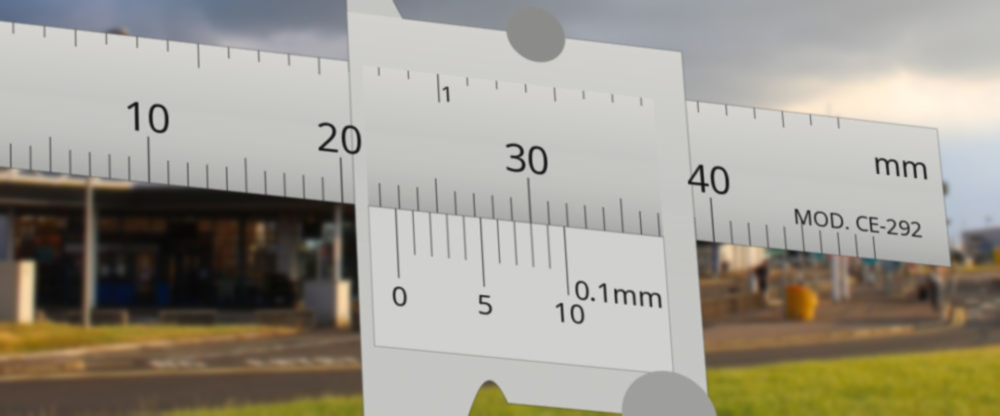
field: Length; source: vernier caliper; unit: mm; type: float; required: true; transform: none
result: 22.8 mm
